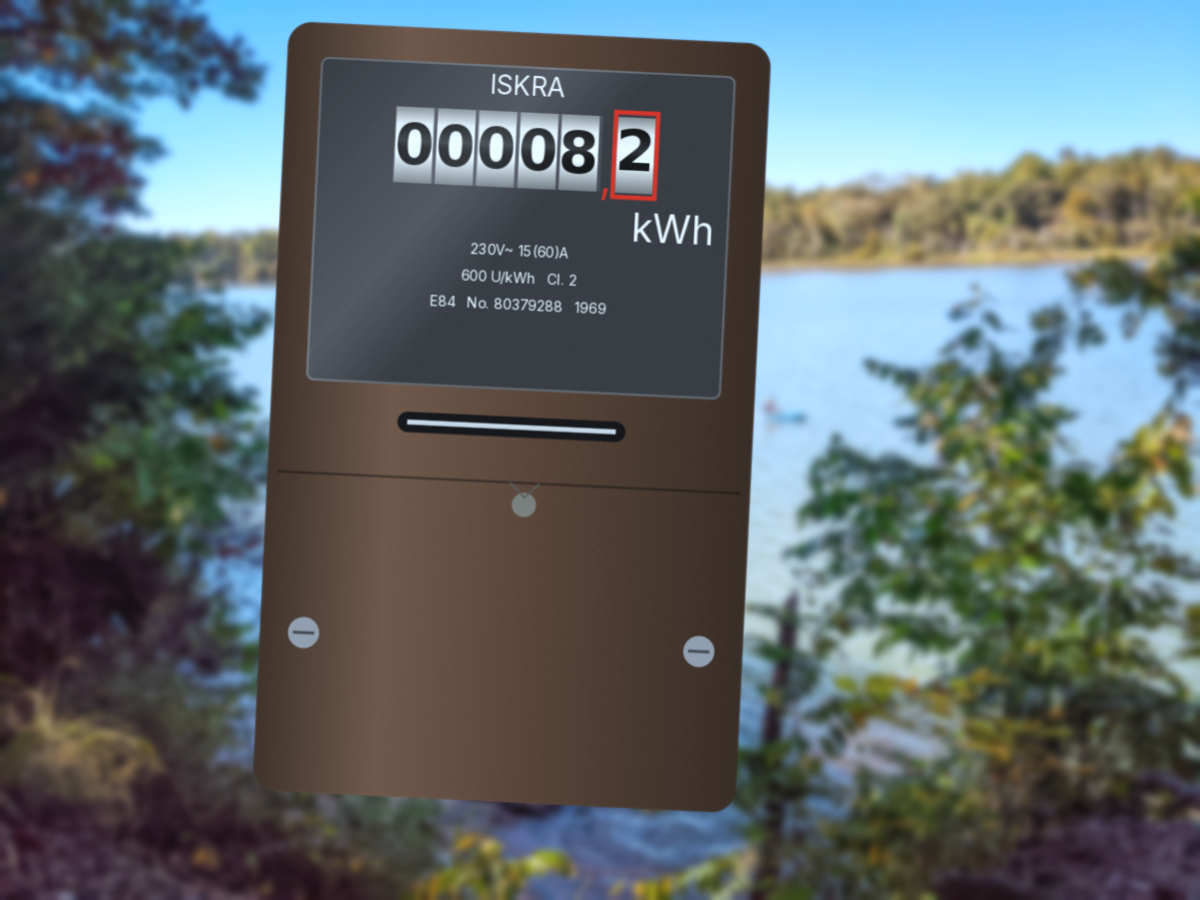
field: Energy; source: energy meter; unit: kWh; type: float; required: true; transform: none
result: 8.2 kWh
